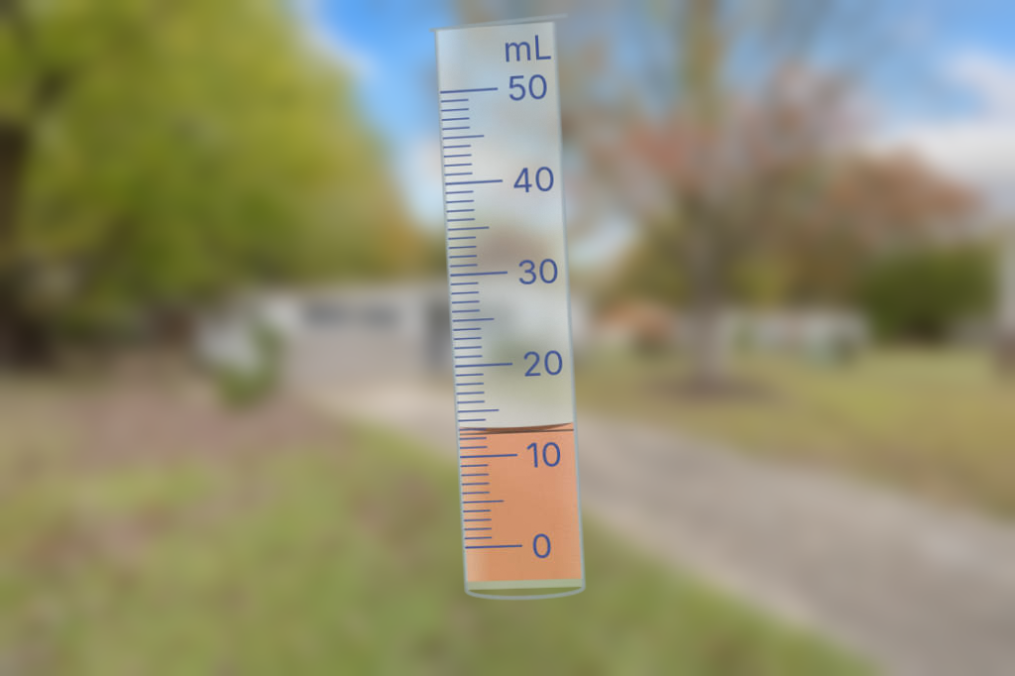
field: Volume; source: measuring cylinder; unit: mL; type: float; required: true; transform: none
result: 12.5 mL
